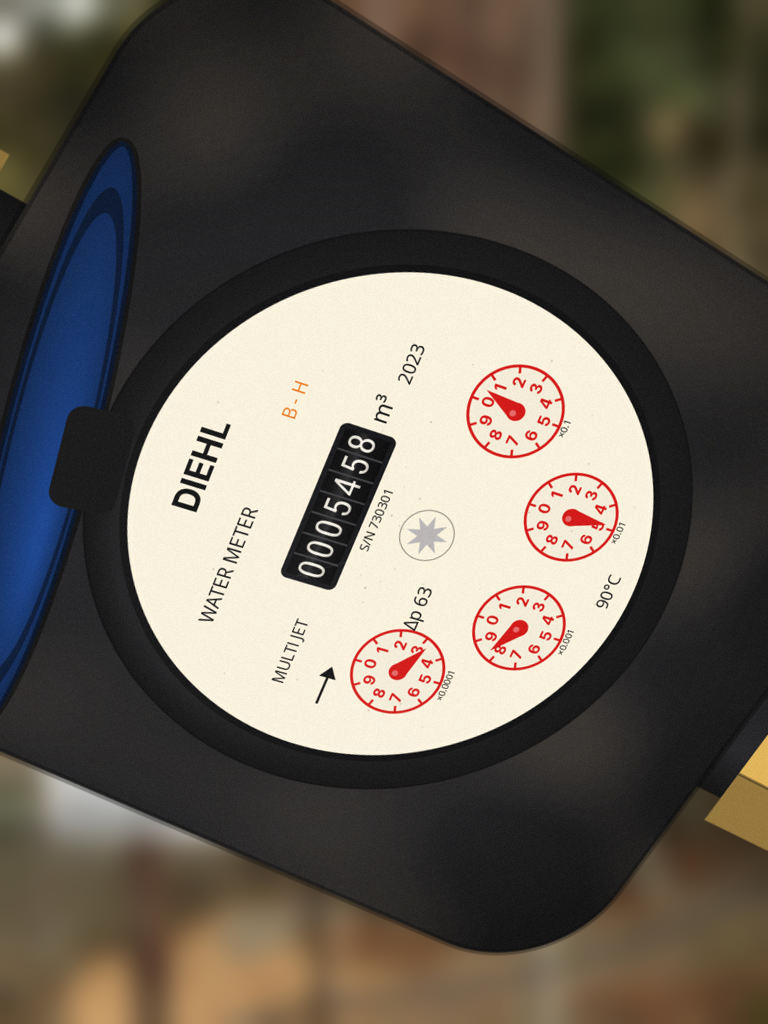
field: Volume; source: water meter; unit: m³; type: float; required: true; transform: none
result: 5458.0483 m³
